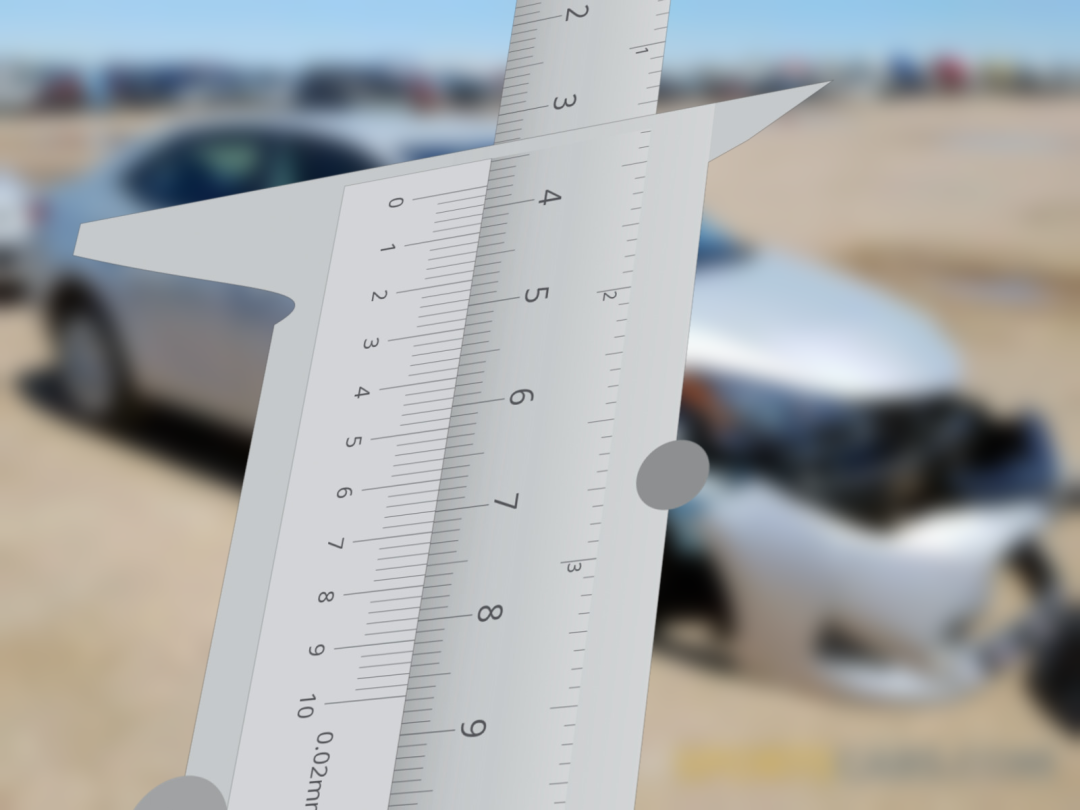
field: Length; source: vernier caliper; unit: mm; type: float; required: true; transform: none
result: 37.6 mm
